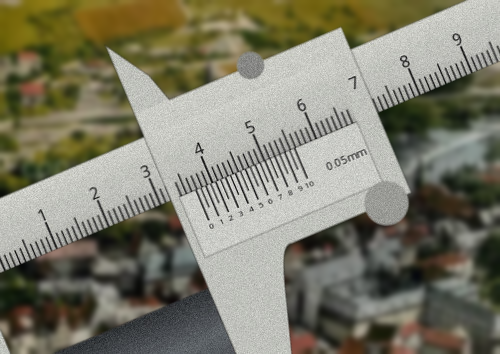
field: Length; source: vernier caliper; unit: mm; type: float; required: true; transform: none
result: 36.8 mm
